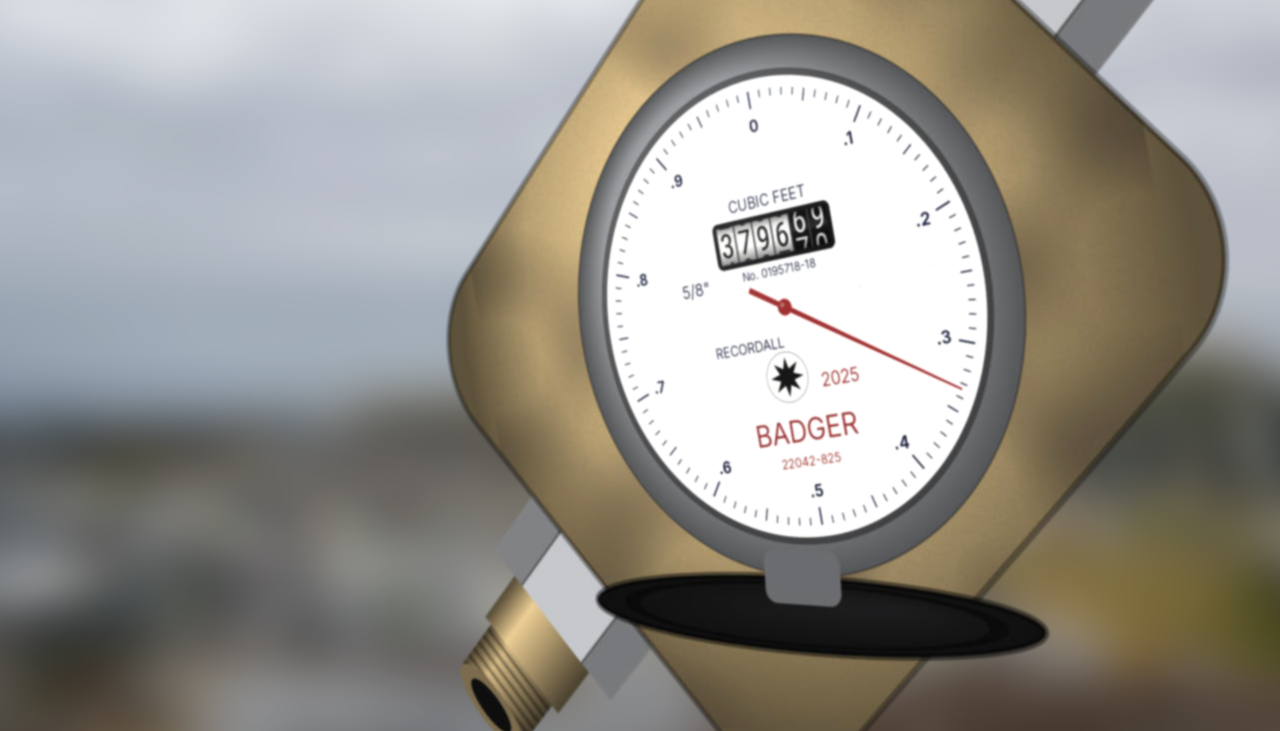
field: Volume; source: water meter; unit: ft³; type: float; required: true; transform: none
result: 379669.33 ft³
